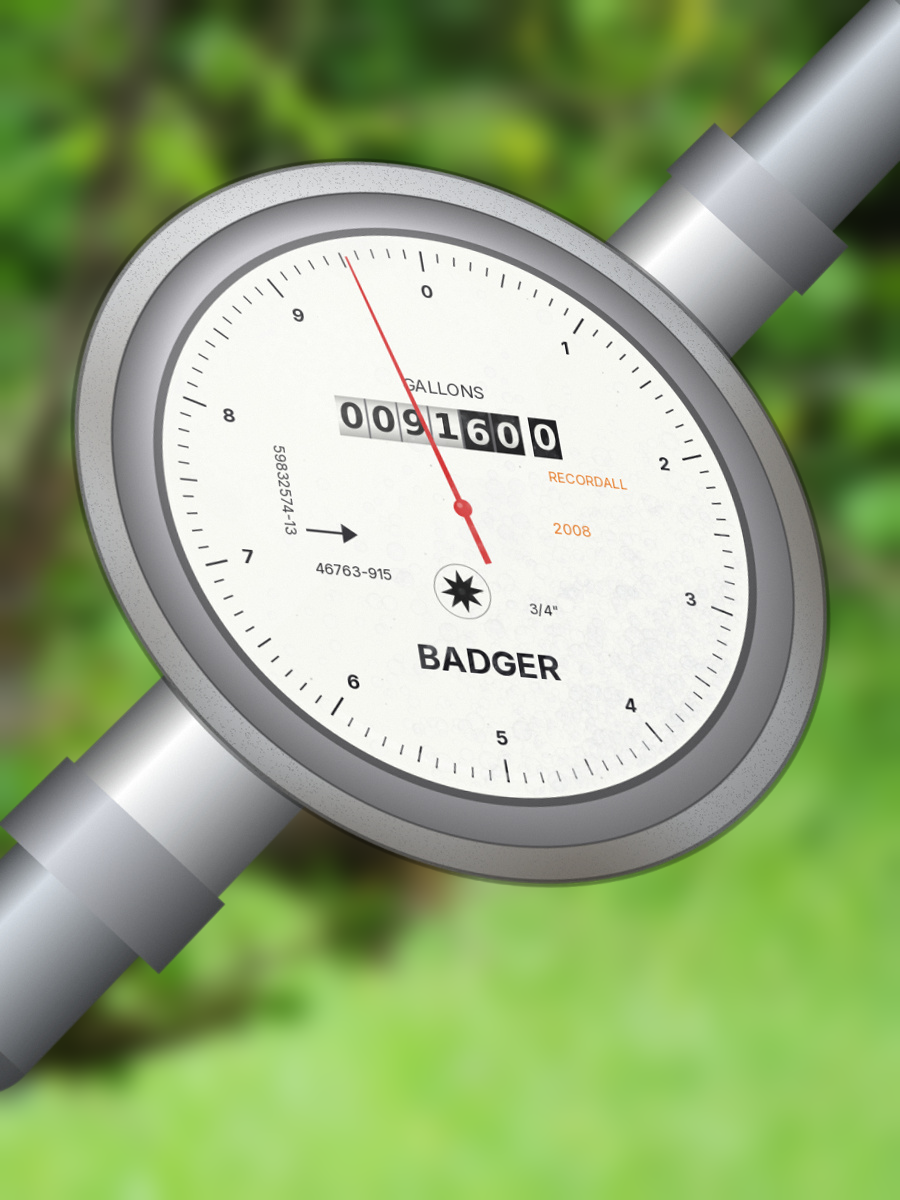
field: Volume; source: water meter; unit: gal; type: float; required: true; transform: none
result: 91599.5 gal
